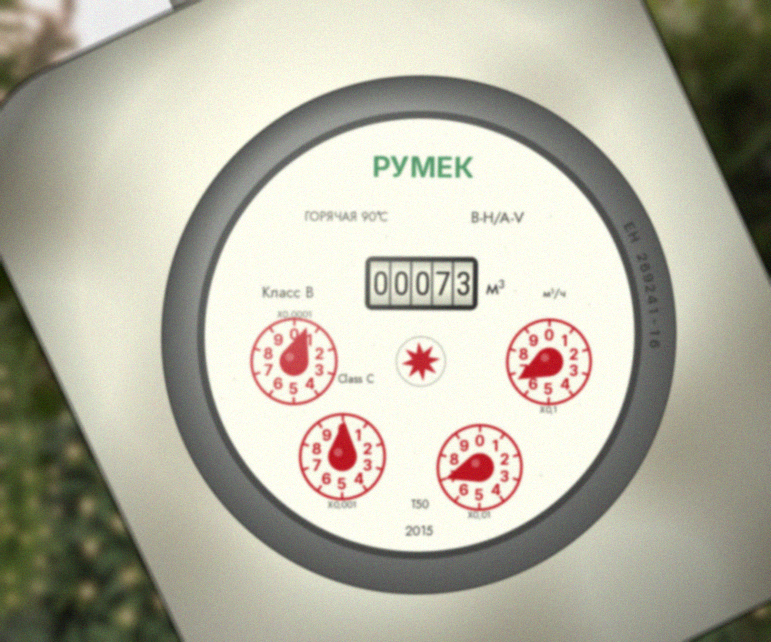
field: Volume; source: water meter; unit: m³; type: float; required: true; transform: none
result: 73.6700 m³
